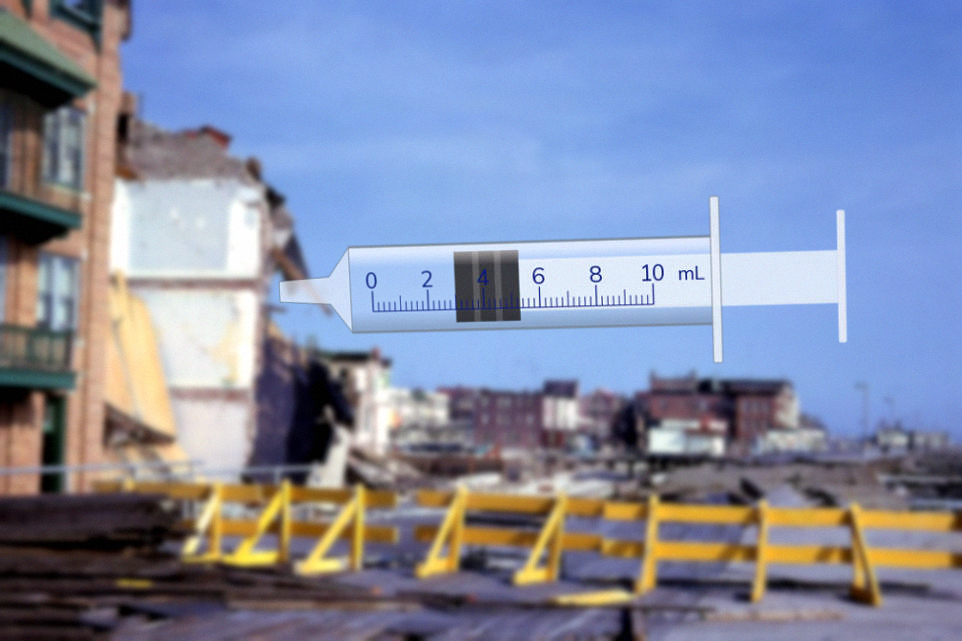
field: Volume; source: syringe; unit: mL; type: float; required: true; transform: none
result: 3 mL
